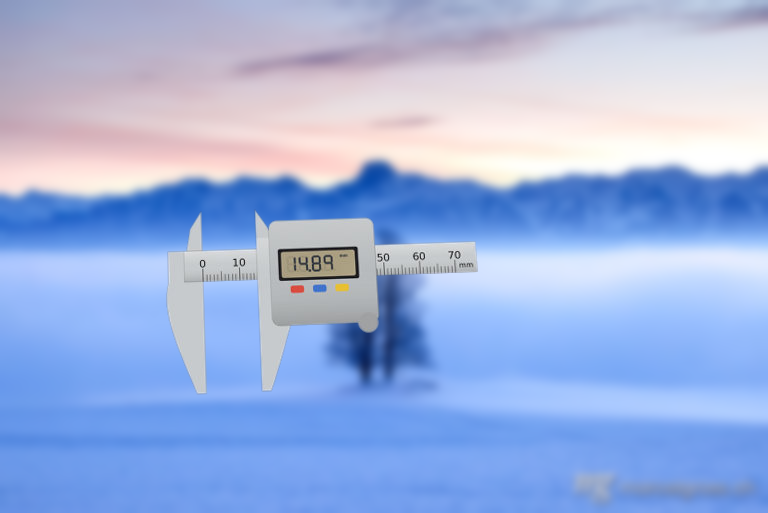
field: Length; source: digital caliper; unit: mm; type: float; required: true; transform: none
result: 14.89 mm
